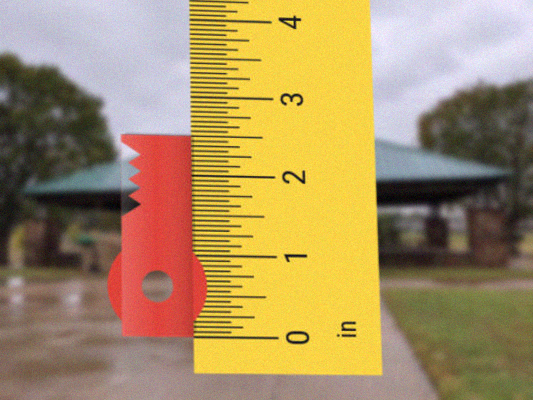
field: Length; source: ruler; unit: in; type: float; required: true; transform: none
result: 2.5 in
